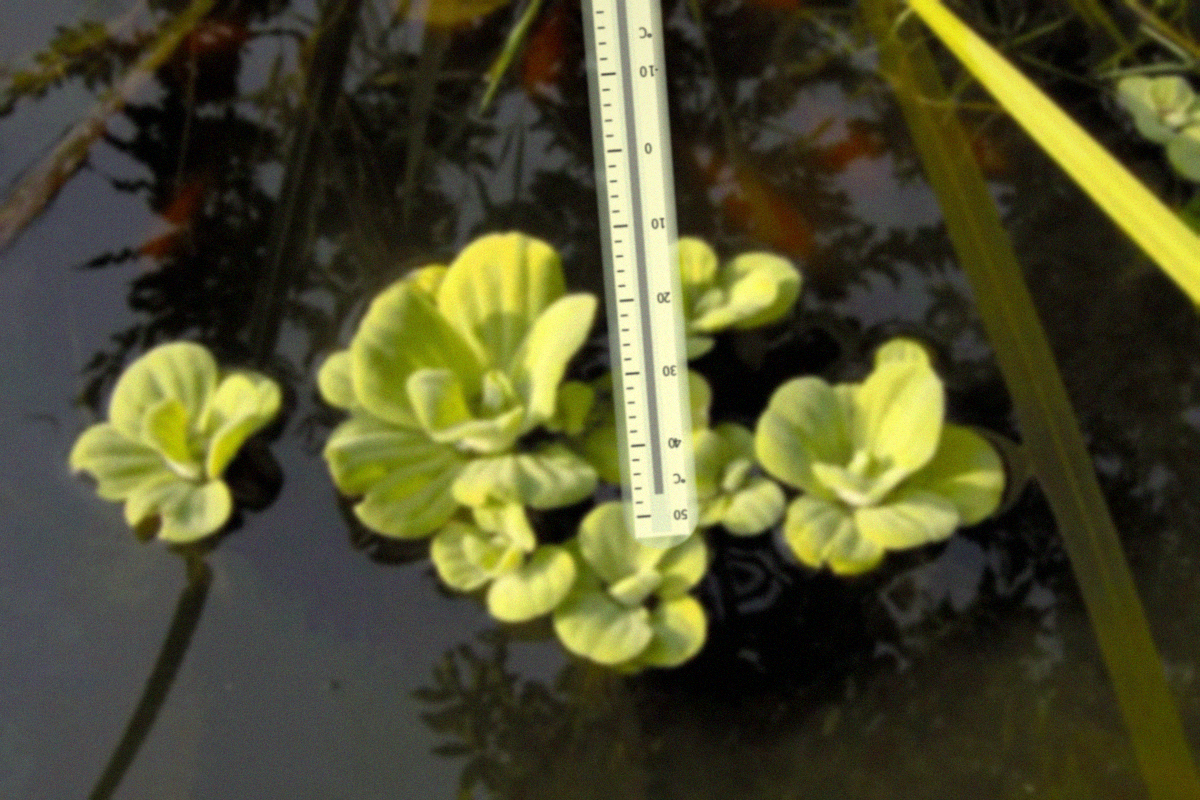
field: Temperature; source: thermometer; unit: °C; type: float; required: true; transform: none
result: 47 °C
